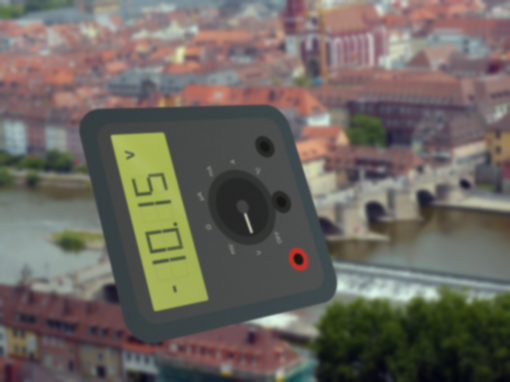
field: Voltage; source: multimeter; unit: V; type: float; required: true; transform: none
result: -10.15 V
